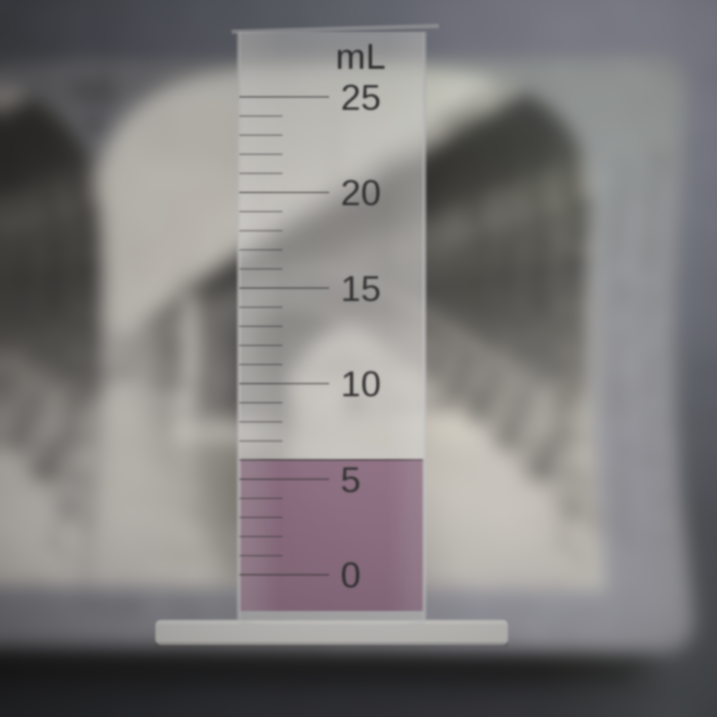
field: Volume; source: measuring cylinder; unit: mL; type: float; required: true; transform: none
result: 6 mL
